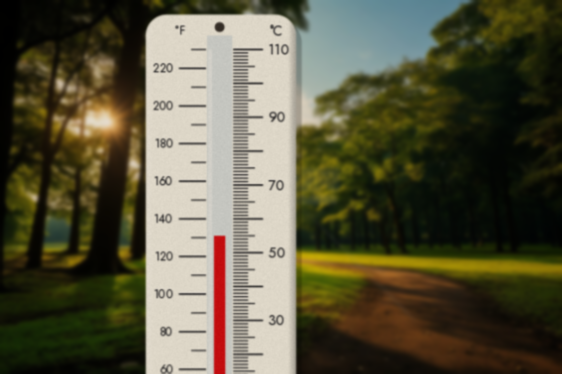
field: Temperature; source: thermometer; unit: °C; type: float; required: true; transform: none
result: 55 °C
